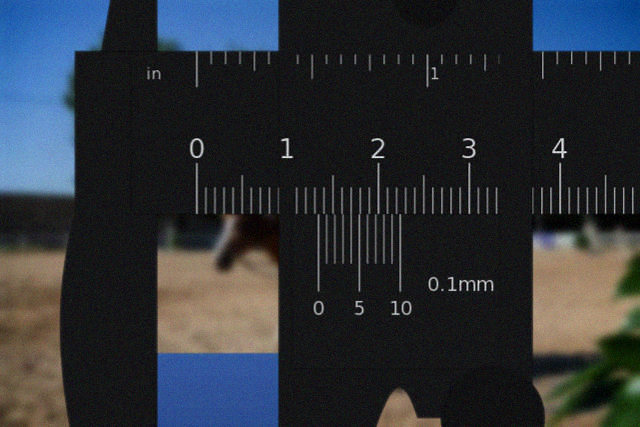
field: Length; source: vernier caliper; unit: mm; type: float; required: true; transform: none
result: 13.4 mm
